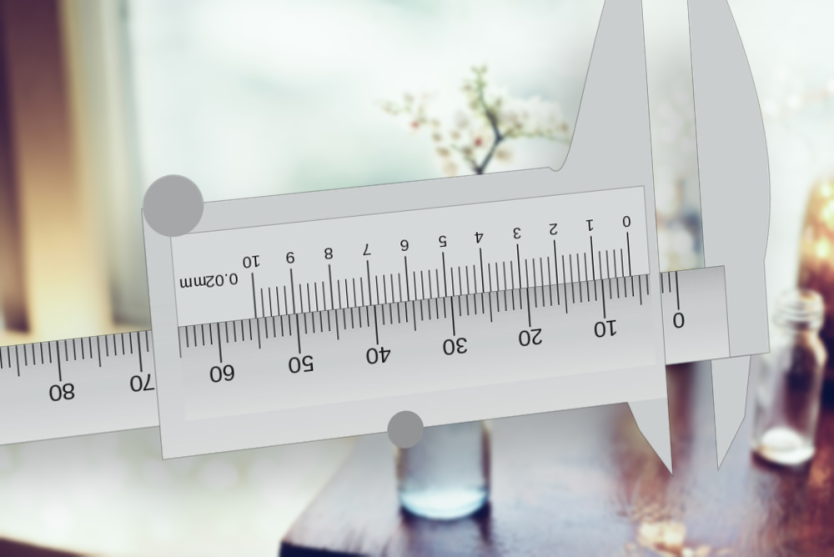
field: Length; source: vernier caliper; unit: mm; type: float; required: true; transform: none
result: 6.2 mm
